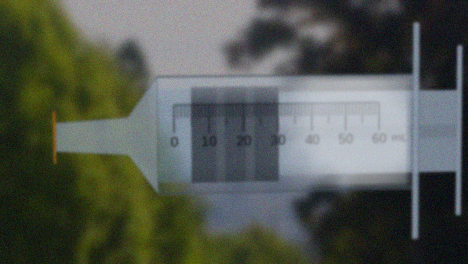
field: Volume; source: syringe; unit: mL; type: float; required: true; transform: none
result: 5 mL
